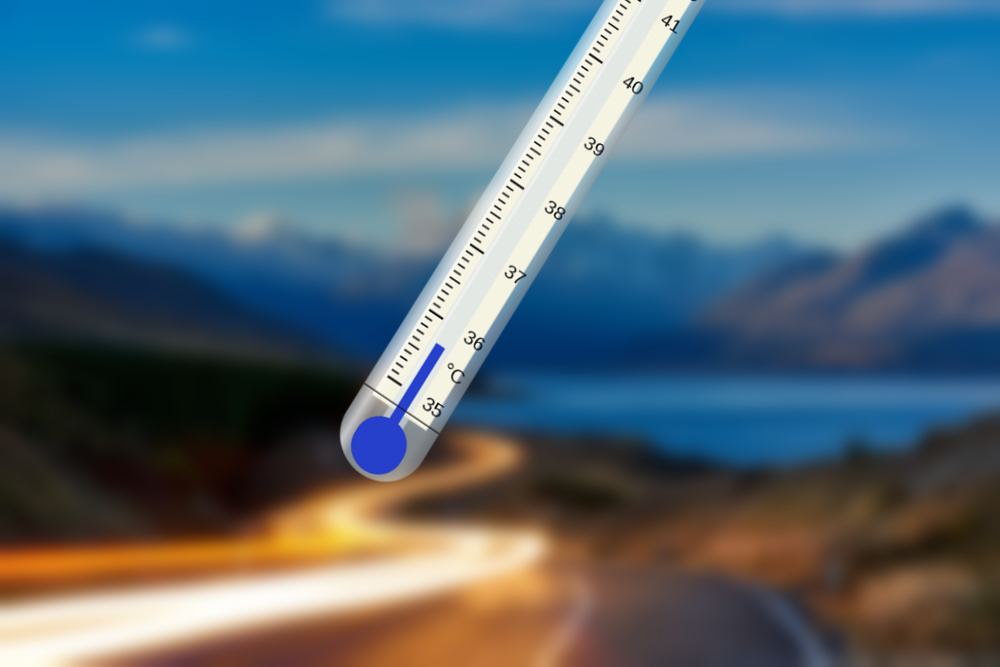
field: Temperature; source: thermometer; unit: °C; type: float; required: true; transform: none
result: 35.7 °C
